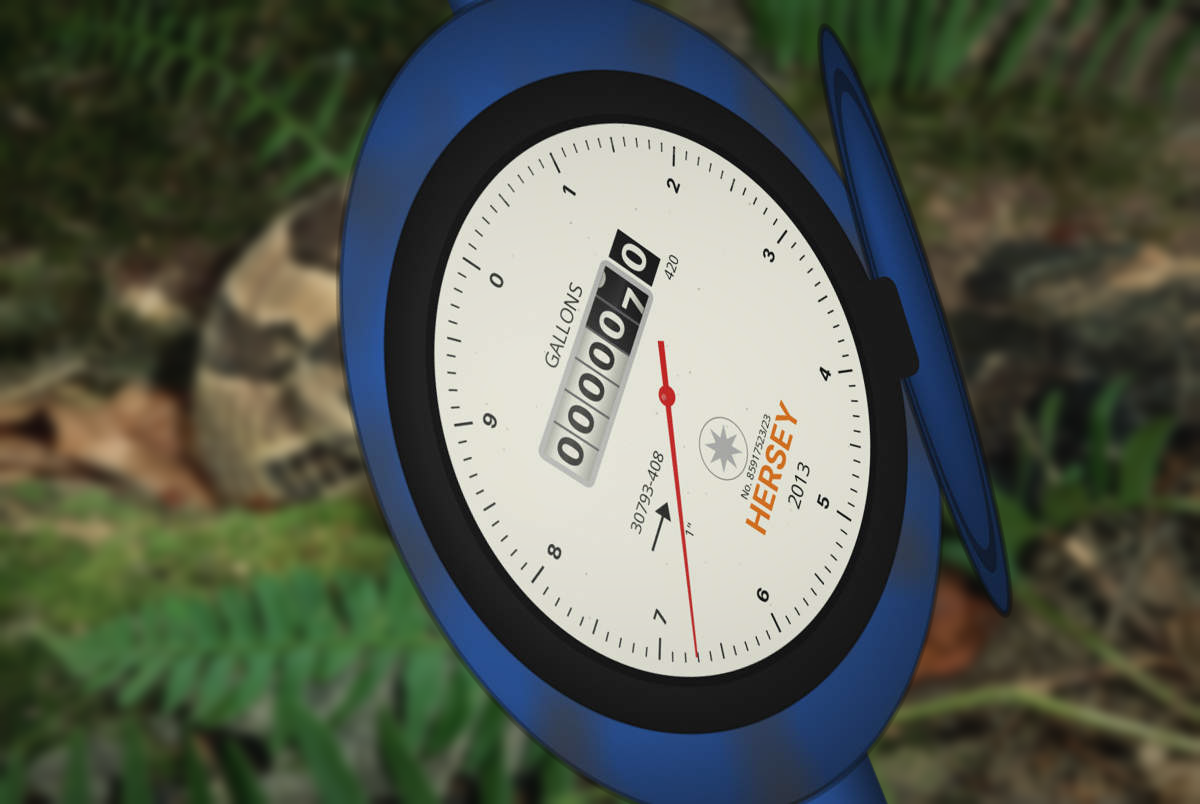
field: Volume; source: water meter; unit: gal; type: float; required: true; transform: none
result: 66.7 gal
